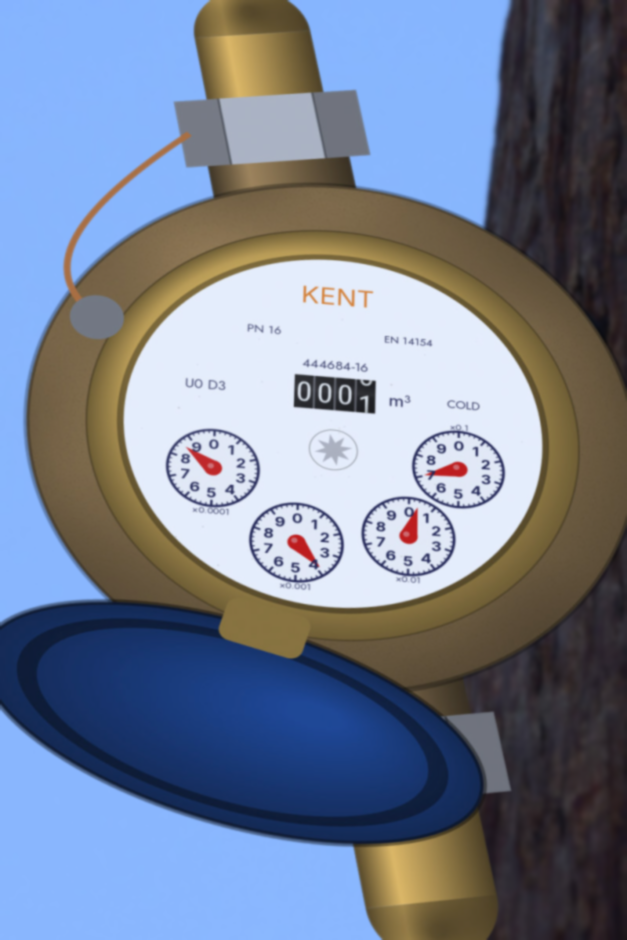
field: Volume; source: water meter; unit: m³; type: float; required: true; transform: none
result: 0.7038 m³
